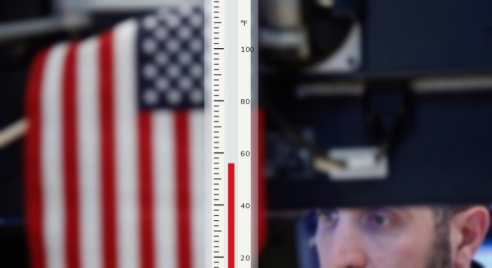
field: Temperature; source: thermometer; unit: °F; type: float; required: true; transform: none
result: 56 °F
